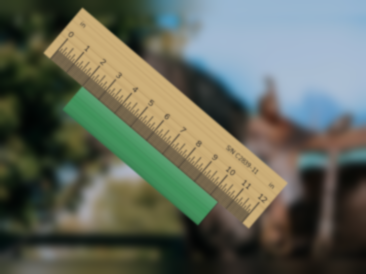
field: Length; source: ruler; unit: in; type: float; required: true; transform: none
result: 8.5 in
